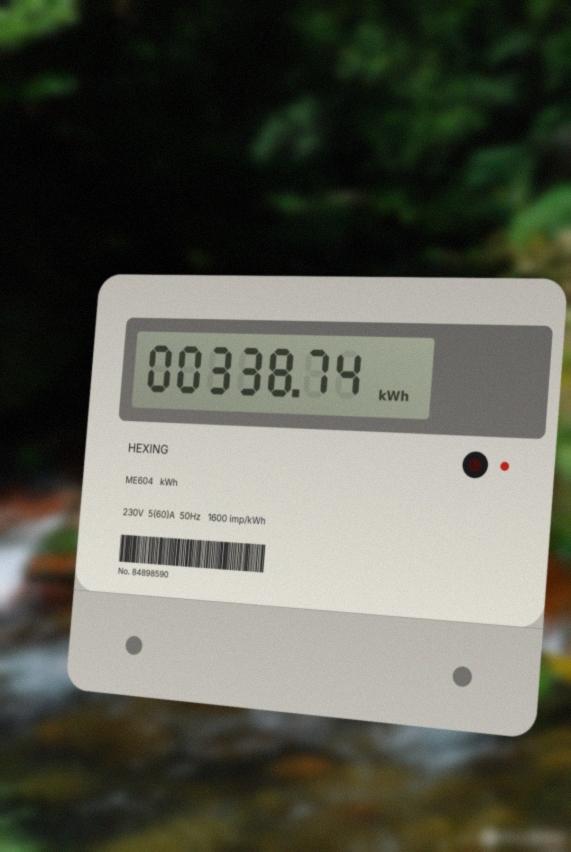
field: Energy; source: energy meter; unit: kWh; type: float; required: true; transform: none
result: 338.74 kWh
